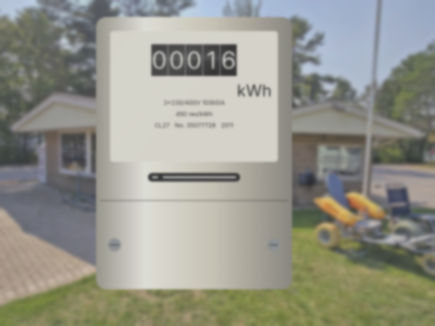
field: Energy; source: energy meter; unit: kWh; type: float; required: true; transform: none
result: 16 kWh
